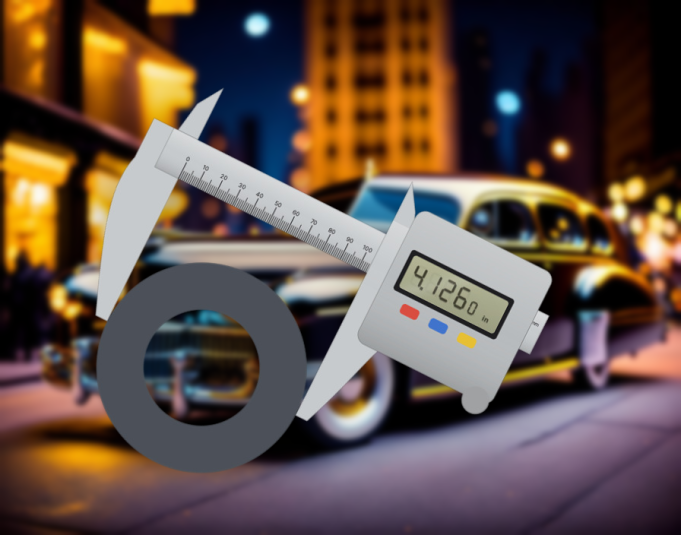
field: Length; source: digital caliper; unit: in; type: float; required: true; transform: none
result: 4.1260 in
